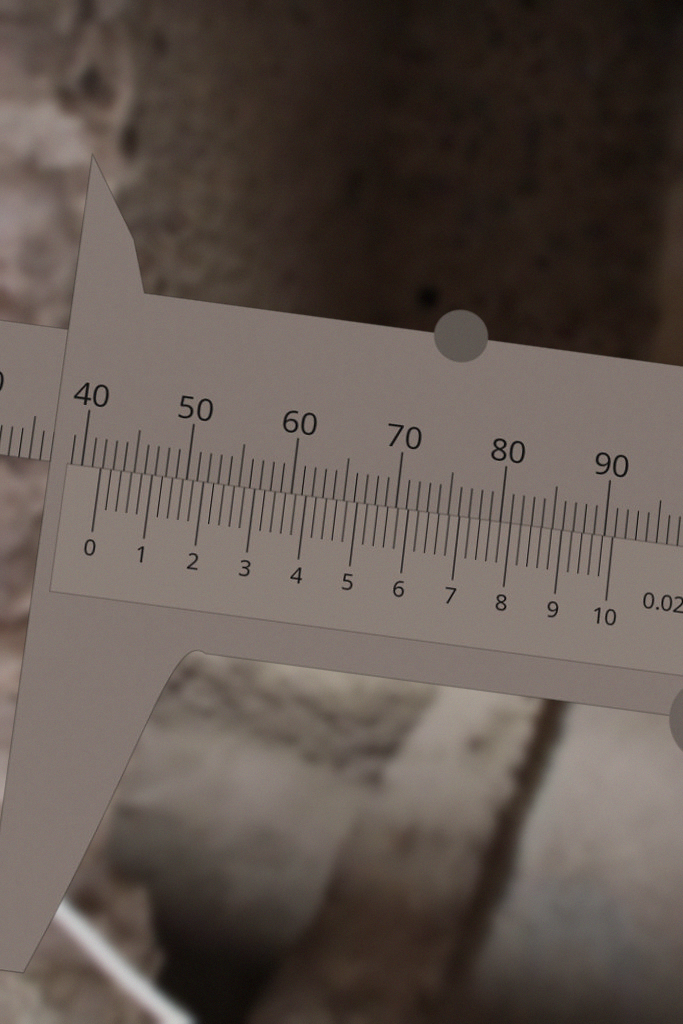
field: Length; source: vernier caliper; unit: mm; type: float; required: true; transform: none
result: 41.8 mm
